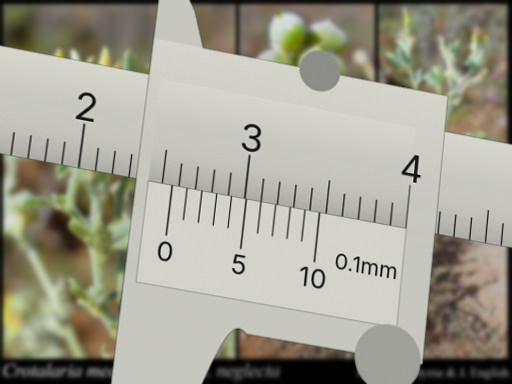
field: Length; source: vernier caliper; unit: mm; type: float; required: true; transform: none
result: 25.6 mm
